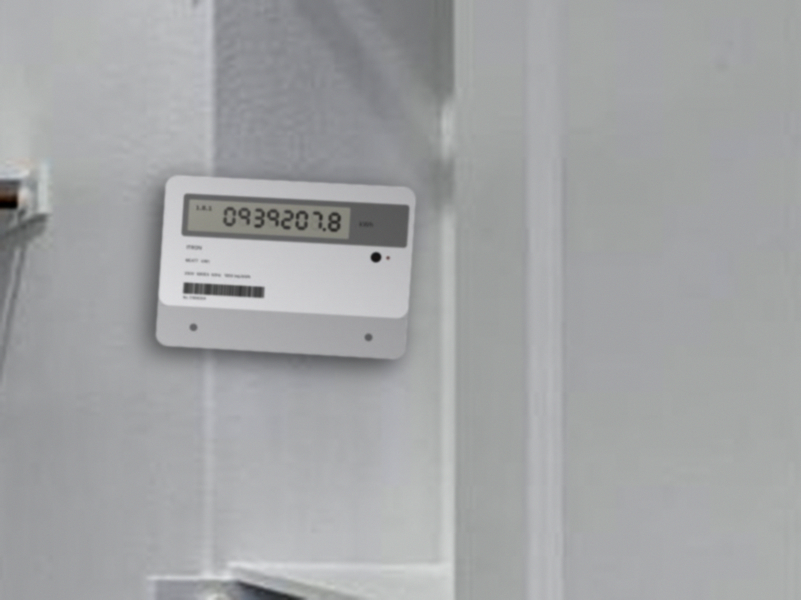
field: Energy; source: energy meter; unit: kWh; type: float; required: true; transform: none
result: 939207.8 kWh
